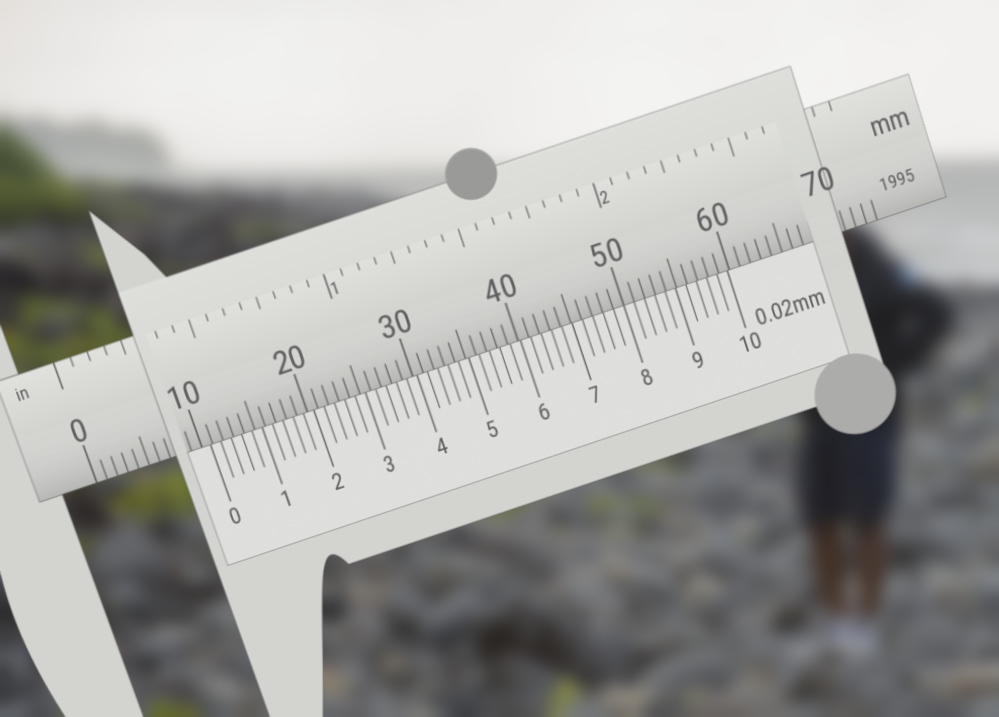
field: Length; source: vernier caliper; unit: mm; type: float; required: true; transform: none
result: 10.8 mm
